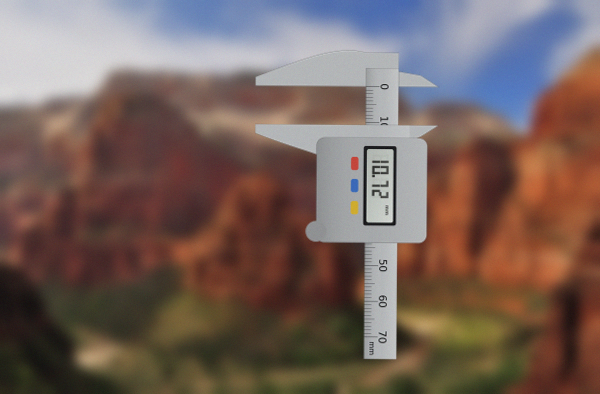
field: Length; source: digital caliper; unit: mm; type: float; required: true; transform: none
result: 10.72 mm
